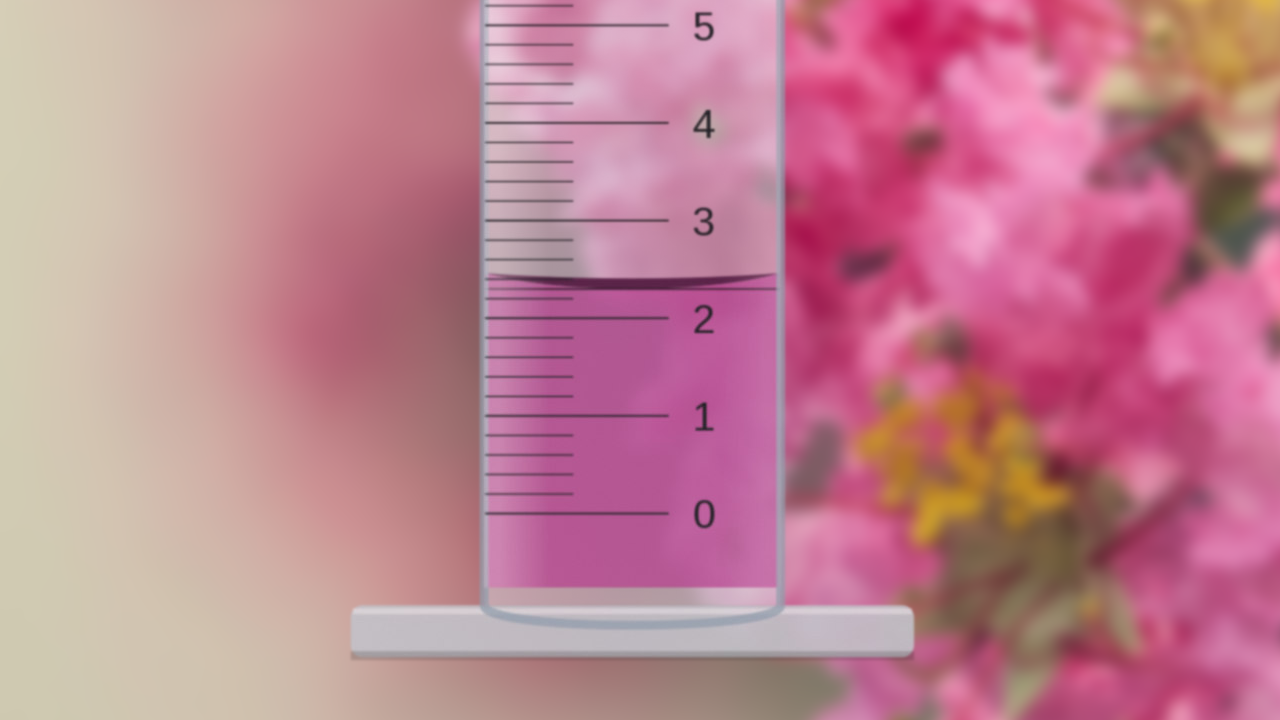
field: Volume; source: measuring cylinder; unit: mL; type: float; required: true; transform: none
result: 2.3 mL
